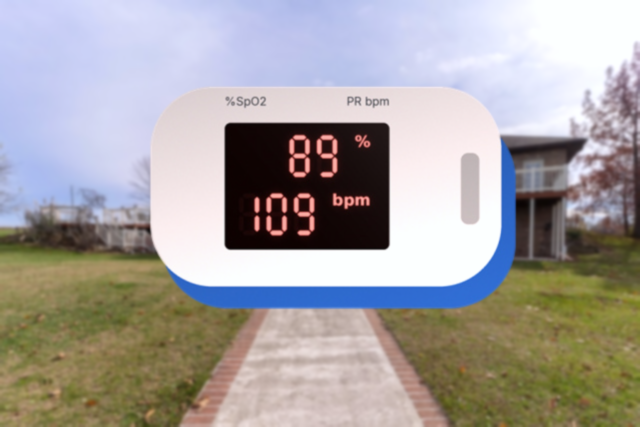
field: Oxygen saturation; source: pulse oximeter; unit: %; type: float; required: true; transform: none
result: 89 %
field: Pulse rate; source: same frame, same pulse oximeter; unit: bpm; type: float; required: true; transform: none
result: 109 bpm
